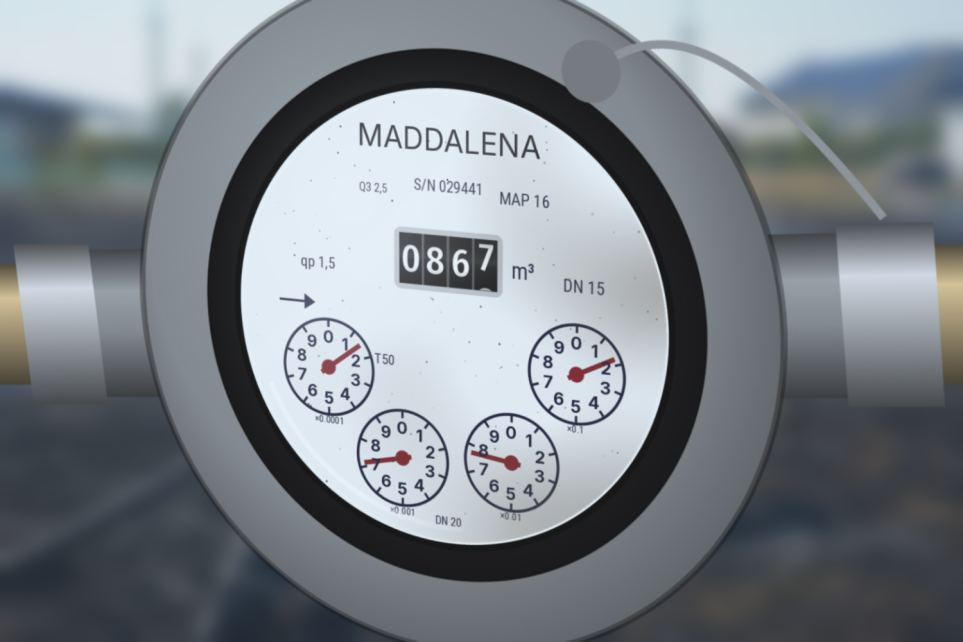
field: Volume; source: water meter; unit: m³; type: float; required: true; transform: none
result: 867.1771 m³
